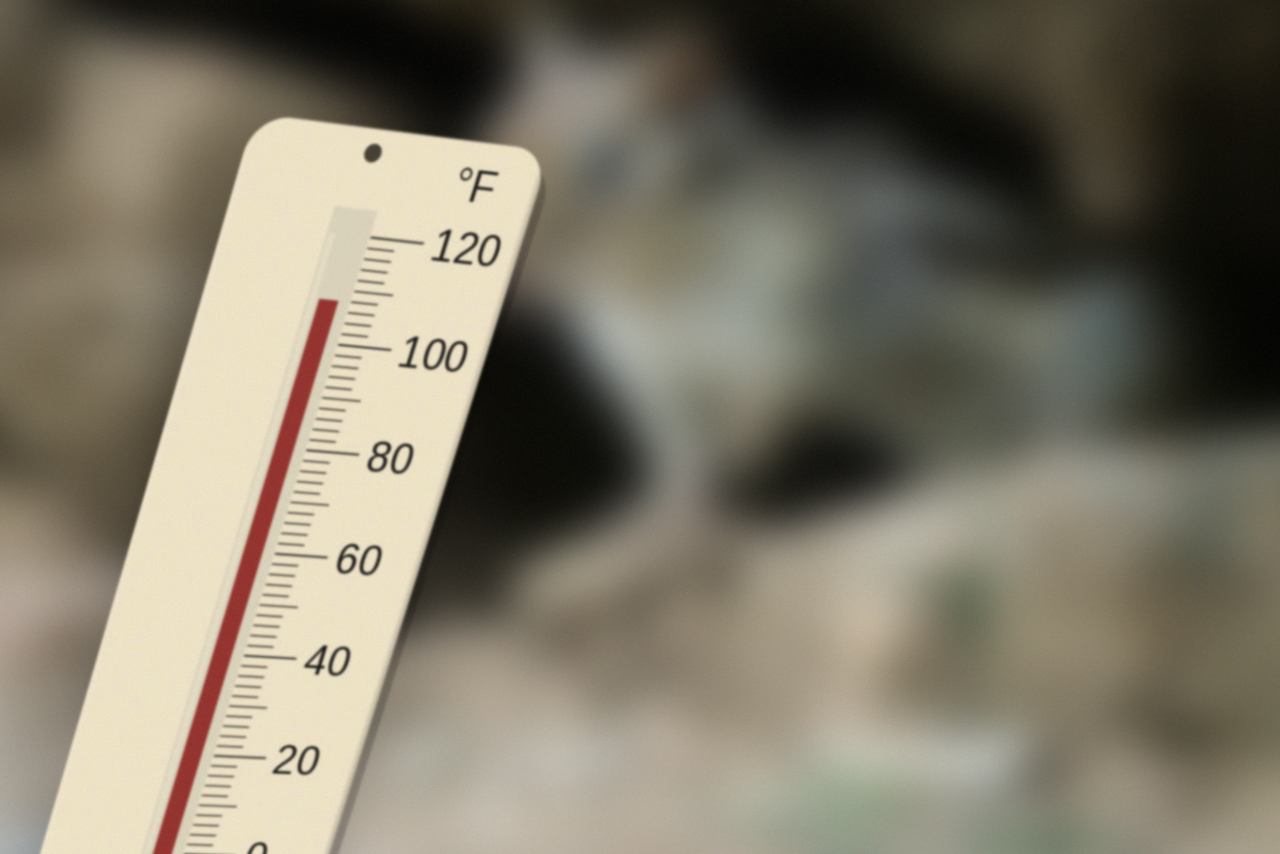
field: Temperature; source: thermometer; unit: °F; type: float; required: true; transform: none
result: 108 °F
